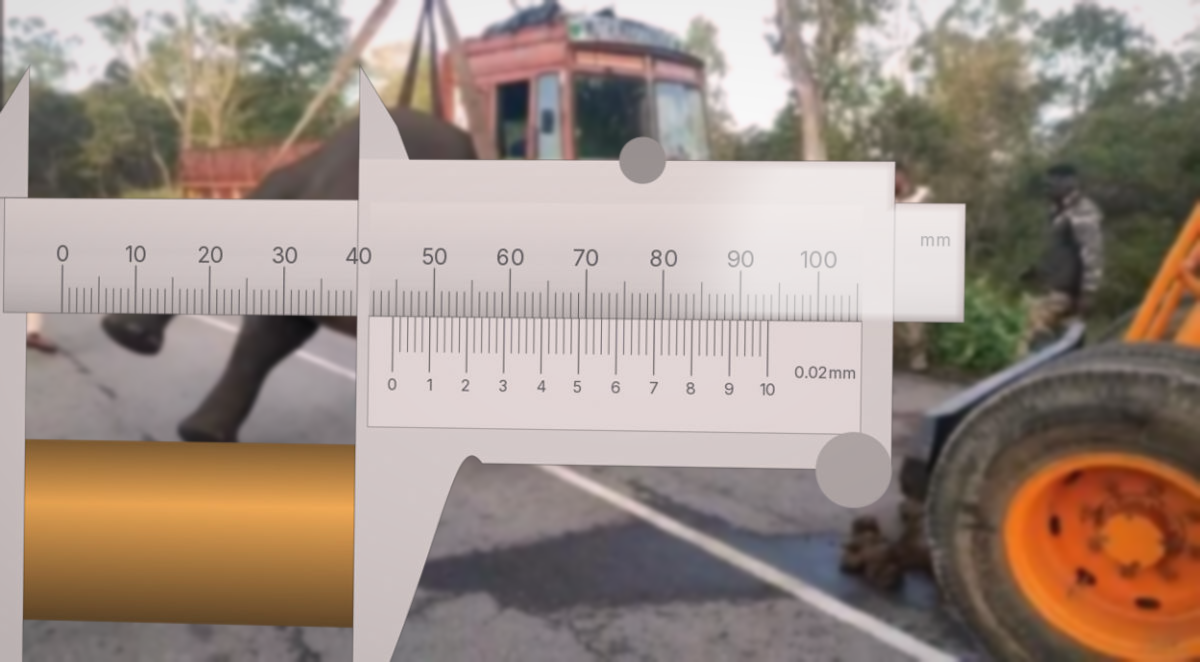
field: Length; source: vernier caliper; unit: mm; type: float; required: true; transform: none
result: 44.6 mm
